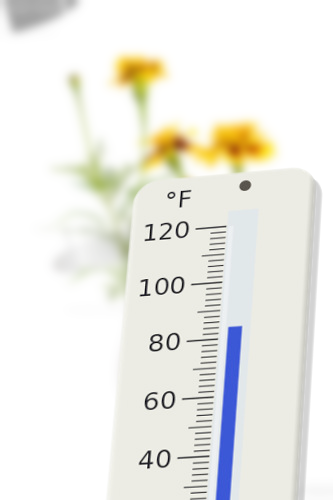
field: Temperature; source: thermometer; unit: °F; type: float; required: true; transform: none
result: 84 °F
